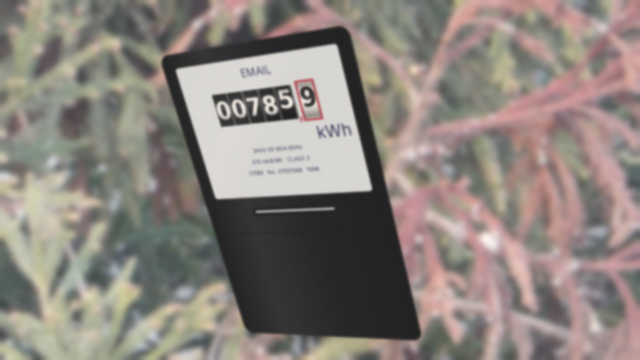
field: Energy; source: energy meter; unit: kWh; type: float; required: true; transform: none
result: 785.9 kWh
